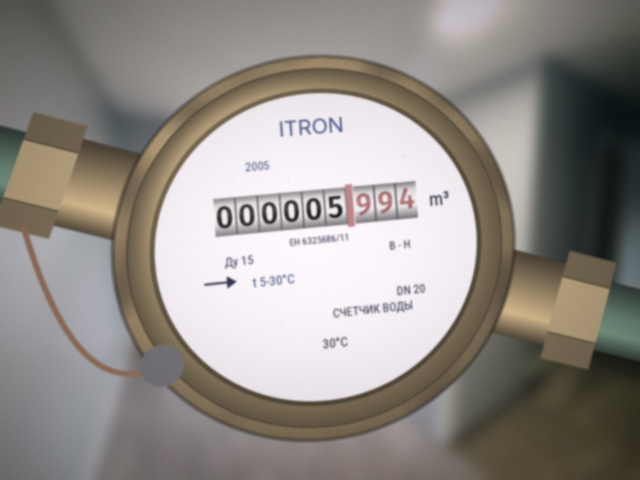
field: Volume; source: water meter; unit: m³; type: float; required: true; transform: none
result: 5.994 m³
